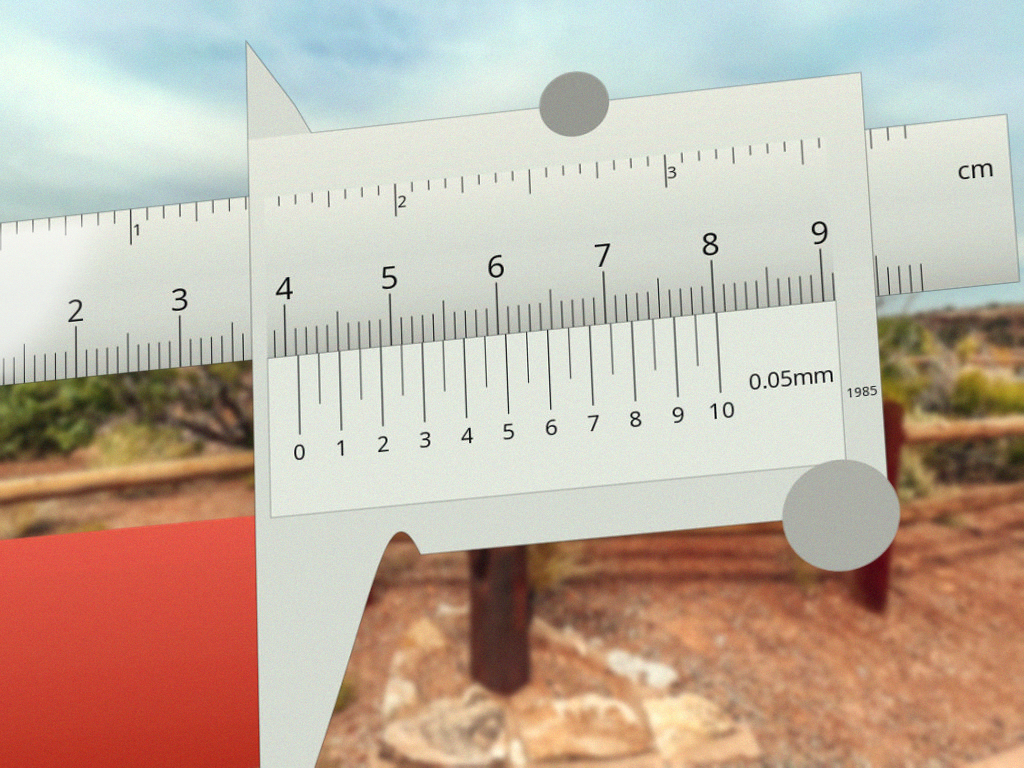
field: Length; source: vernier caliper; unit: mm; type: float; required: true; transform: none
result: 41.2 mm
